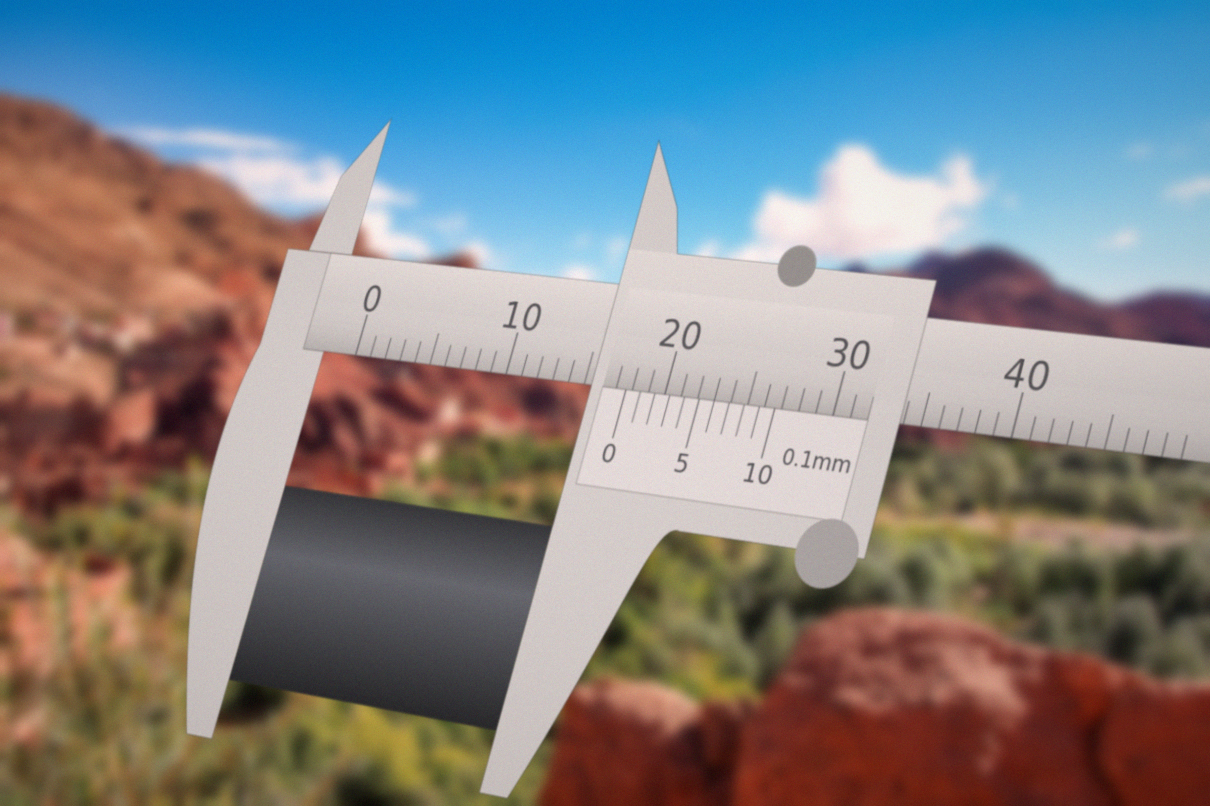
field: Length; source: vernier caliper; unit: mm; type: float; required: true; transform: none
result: 17.6 mm
